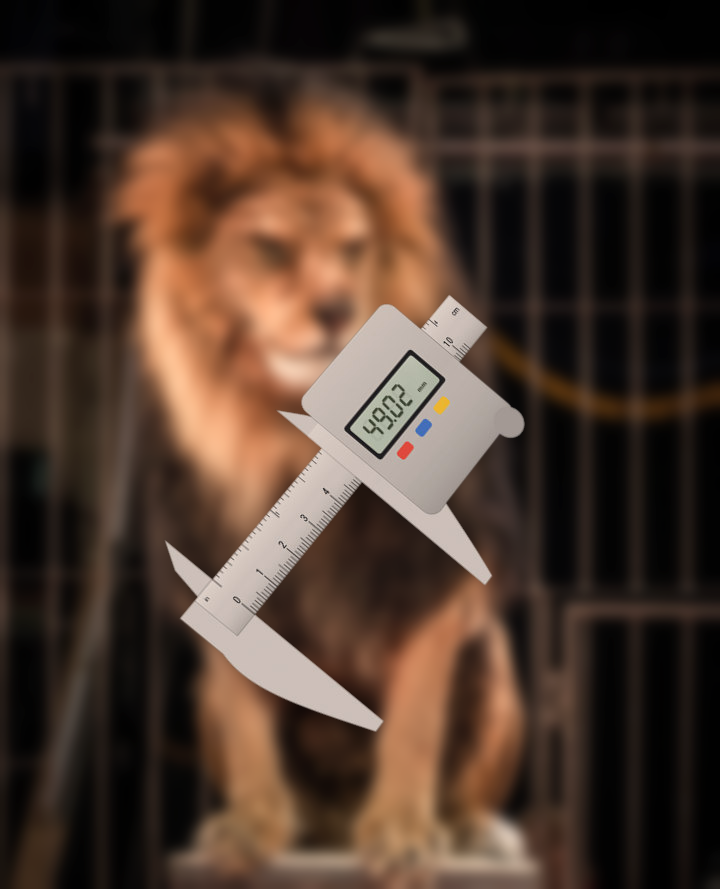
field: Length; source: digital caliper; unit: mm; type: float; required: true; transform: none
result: 49.02 mm
